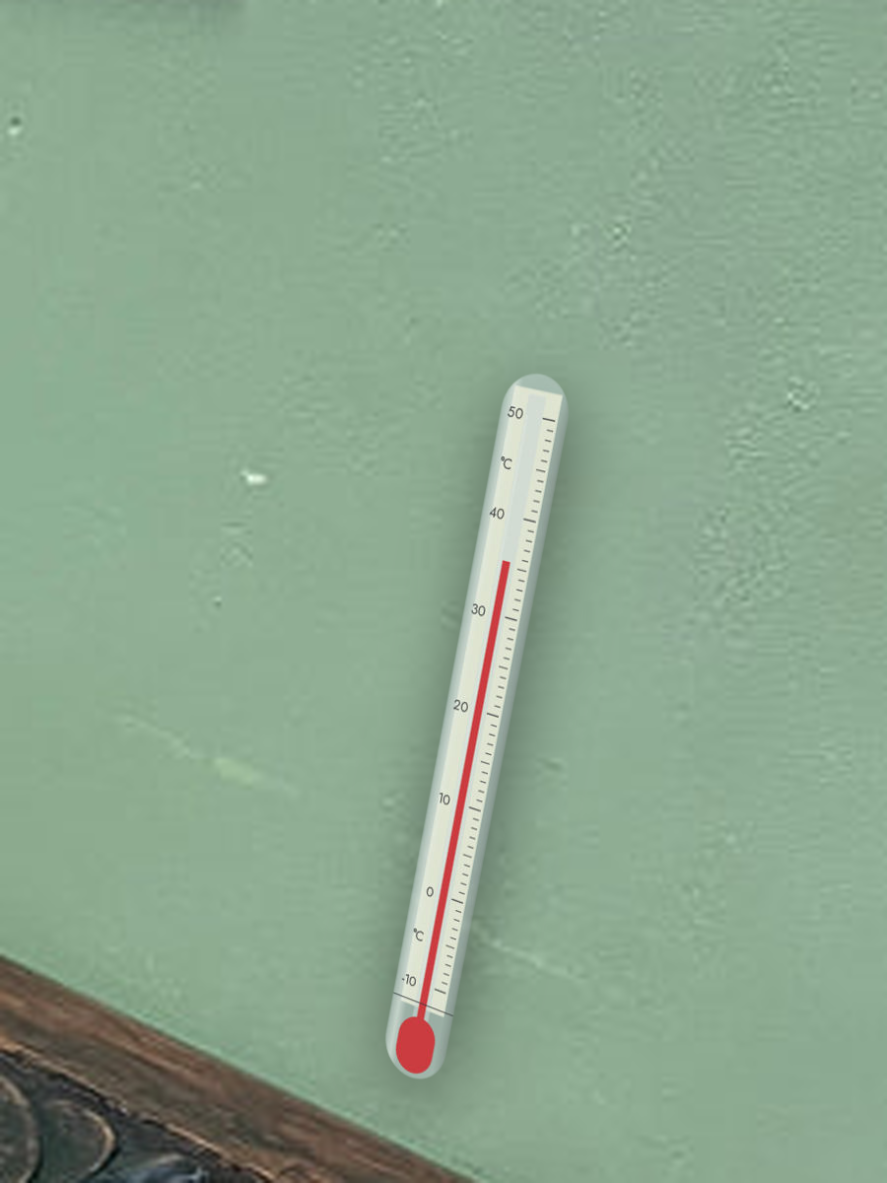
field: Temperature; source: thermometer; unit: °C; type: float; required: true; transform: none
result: 35.5 °C
